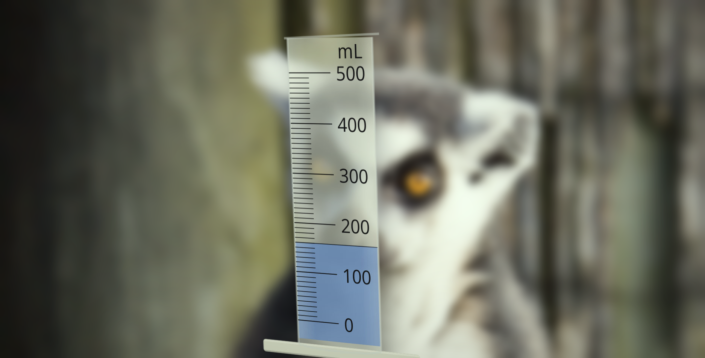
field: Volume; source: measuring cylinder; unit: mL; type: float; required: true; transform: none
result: 160 mL
